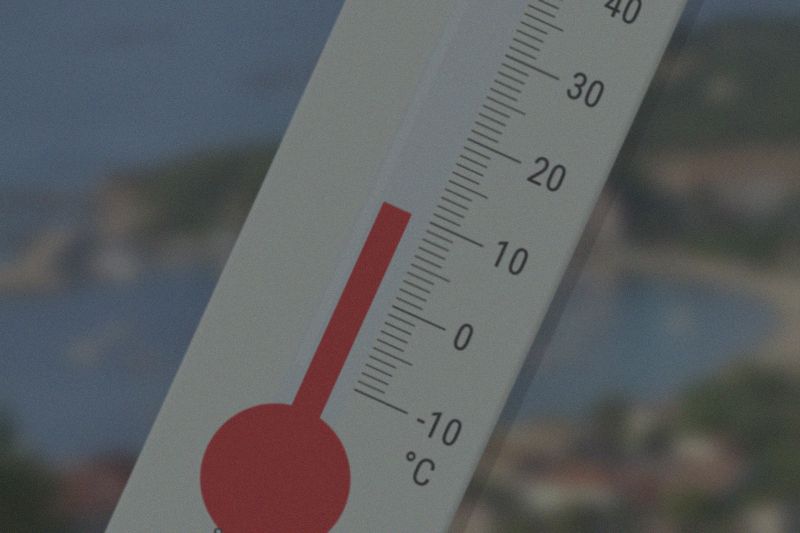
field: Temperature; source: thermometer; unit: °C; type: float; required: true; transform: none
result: 10 °C
